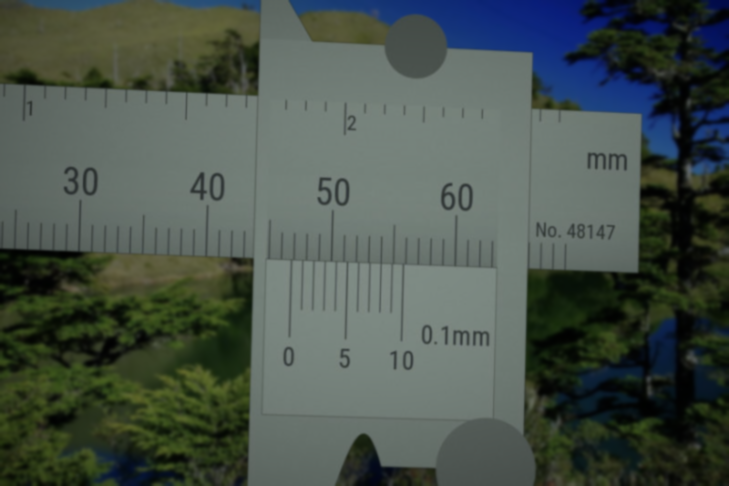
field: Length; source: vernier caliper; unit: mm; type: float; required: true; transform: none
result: 46.8 mm
